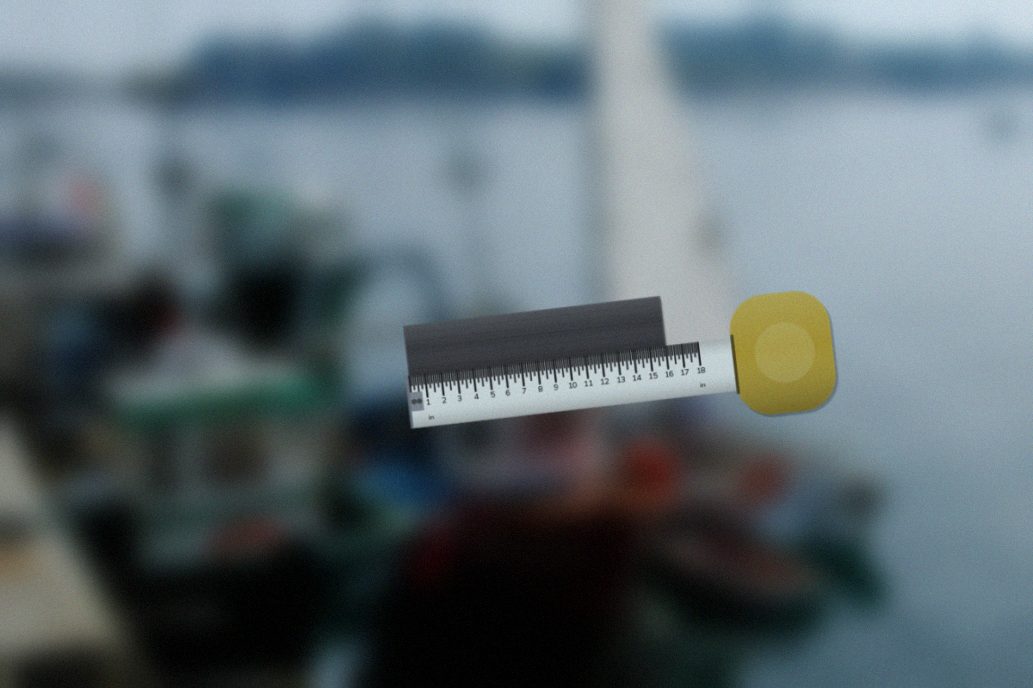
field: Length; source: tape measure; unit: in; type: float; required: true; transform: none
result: 16 in
